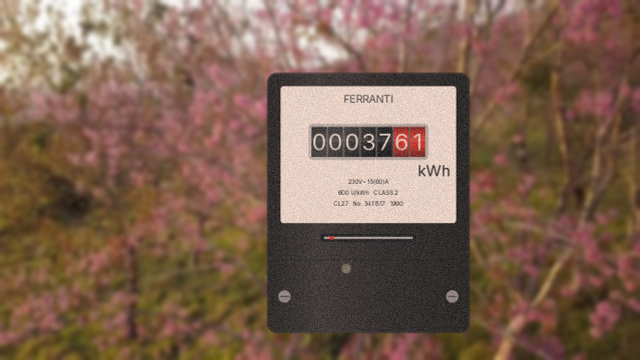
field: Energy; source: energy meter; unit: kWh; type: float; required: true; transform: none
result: 37.61 kWh
